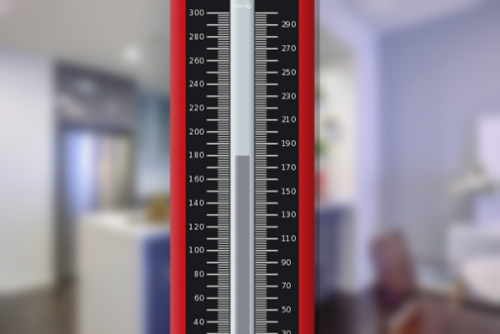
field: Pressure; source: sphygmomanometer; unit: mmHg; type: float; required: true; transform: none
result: 180 mmHg
